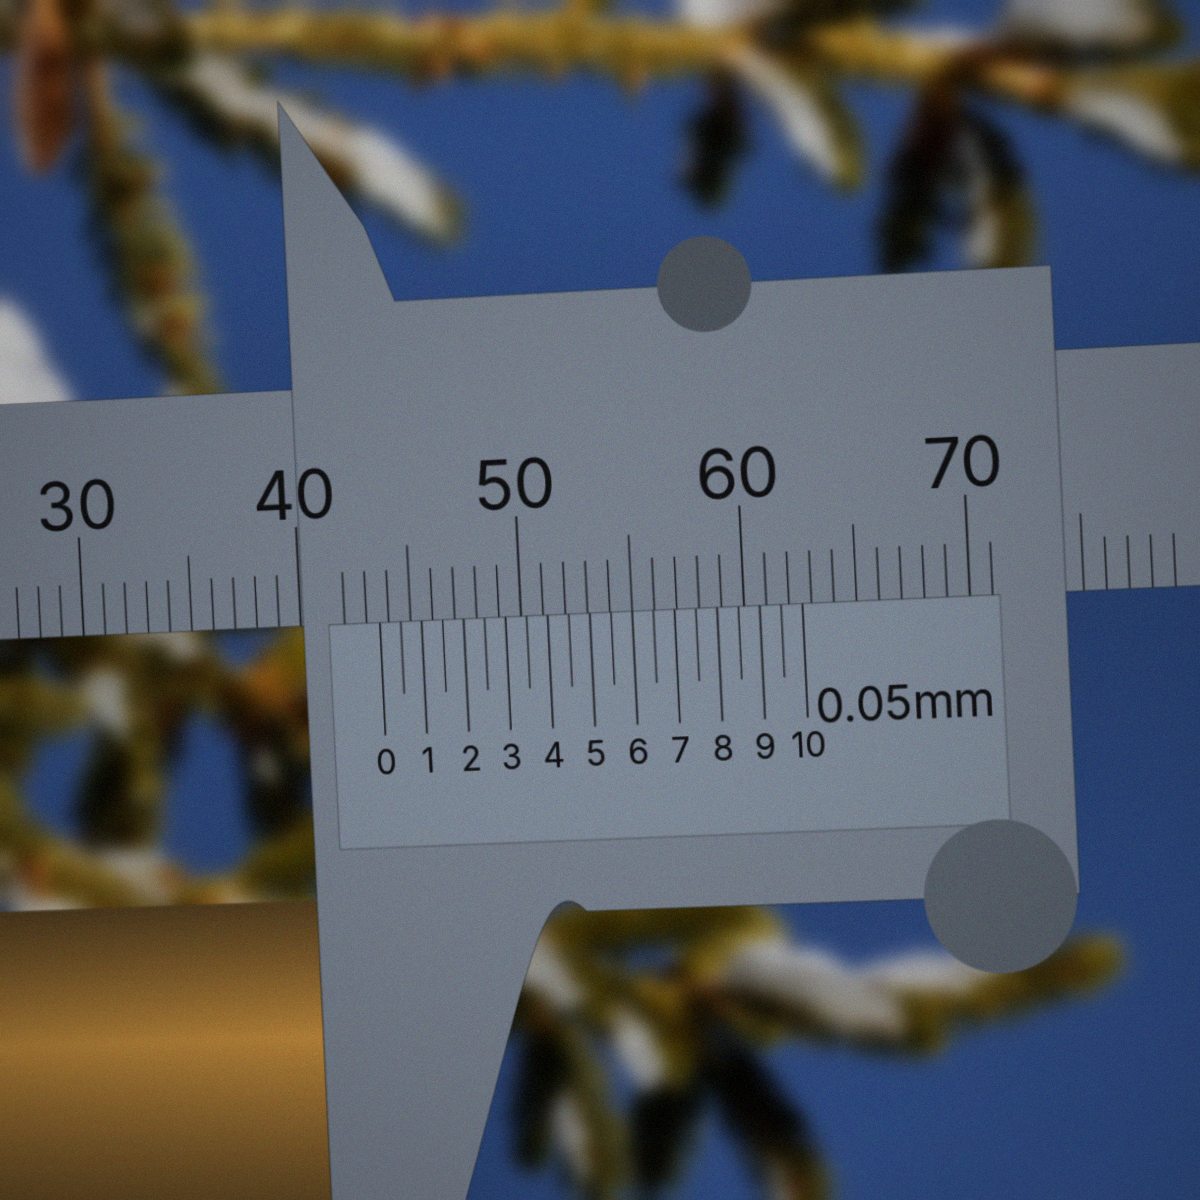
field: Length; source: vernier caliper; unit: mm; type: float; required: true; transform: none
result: 43.6 mm
